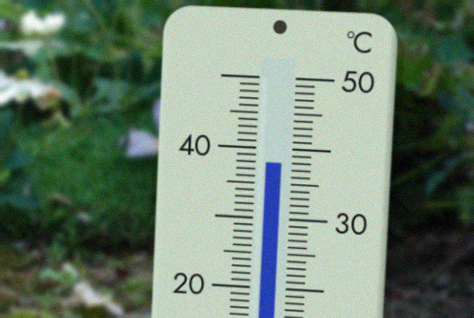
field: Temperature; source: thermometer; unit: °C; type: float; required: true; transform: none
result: 38 °C
